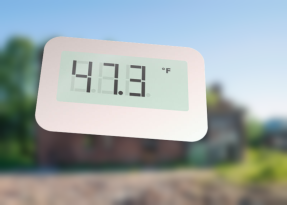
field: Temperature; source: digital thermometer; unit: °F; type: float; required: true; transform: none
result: 47.3 °F
